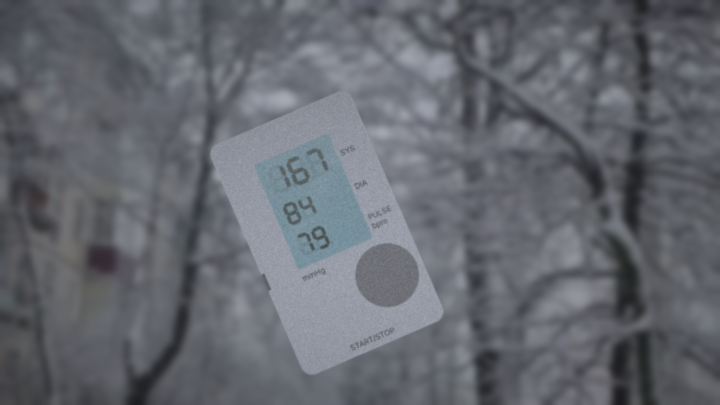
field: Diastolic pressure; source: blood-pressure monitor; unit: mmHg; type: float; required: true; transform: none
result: 84 mmHg
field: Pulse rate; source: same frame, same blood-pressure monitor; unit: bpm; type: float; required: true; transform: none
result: 79 bpm
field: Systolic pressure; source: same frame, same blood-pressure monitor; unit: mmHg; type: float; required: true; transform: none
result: 167 mmHg
